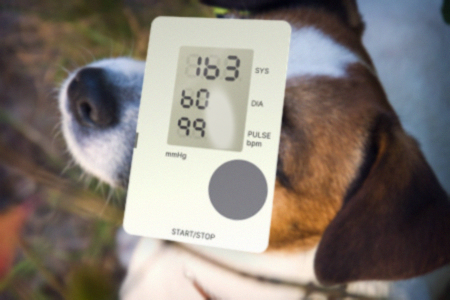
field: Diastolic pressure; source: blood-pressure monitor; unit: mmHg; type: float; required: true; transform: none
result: 60 mmHg
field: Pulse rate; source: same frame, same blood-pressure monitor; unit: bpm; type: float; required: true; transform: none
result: 99 bpm
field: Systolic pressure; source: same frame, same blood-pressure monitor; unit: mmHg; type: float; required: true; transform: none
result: 163 mmHg
